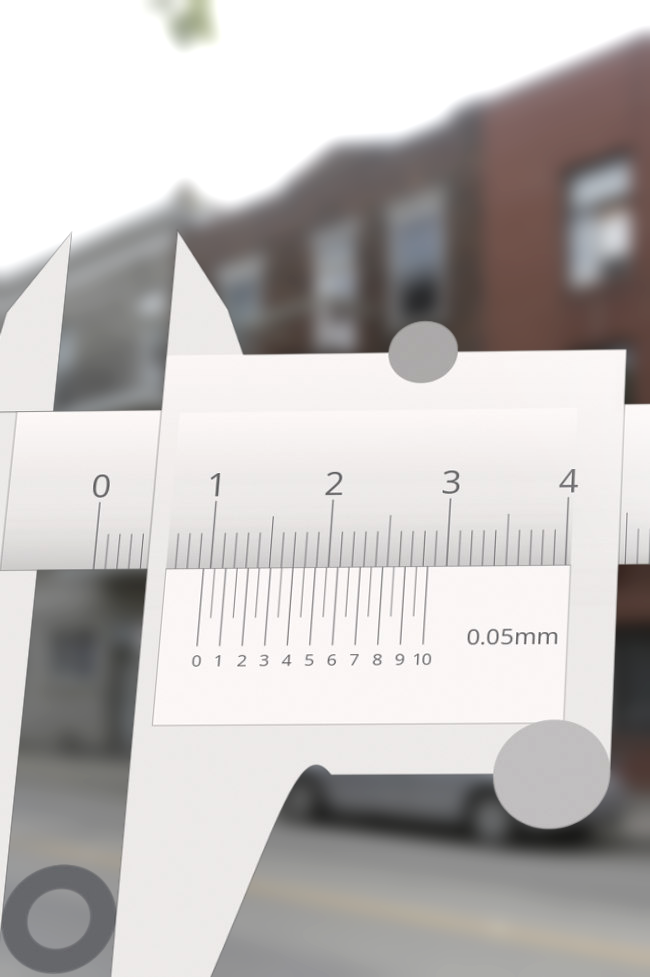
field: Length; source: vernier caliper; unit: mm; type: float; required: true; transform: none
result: 9.4 mm
